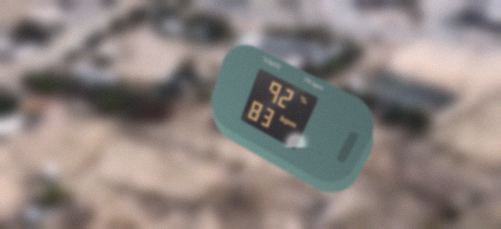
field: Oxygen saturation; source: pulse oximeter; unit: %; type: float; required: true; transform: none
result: 92 %
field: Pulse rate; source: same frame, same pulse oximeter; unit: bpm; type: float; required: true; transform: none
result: 83 bpm
